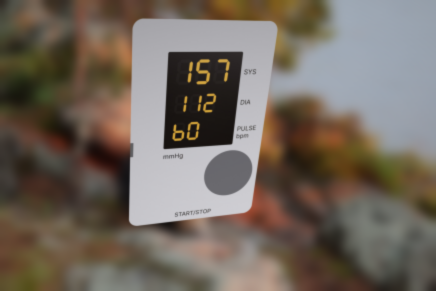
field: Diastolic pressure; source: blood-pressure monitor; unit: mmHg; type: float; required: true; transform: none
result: 112 mmHg
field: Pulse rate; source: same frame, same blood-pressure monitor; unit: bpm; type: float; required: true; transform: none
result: 60 bpm
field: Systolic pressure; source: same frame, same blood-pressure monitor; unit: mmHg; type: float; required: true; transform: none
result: 157 mmHg
